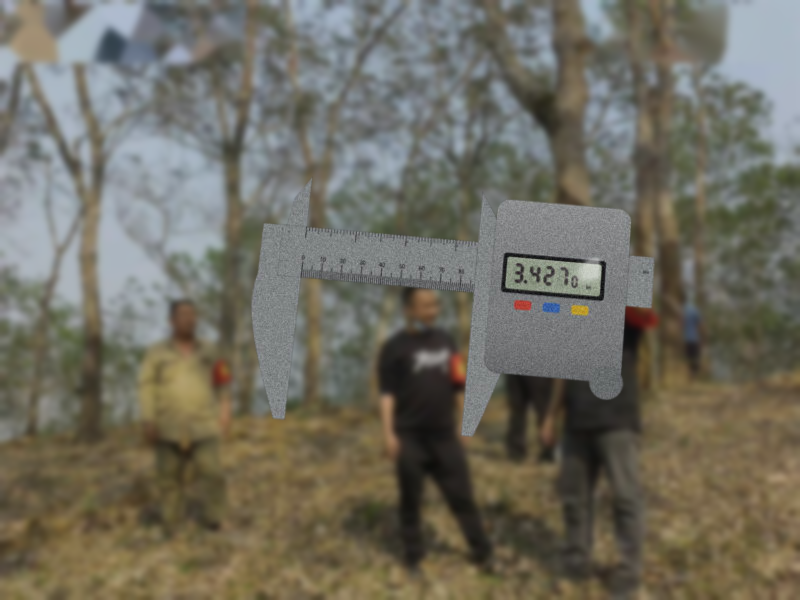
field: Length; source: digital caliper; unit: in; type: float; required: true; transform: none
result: 3.4270 in
